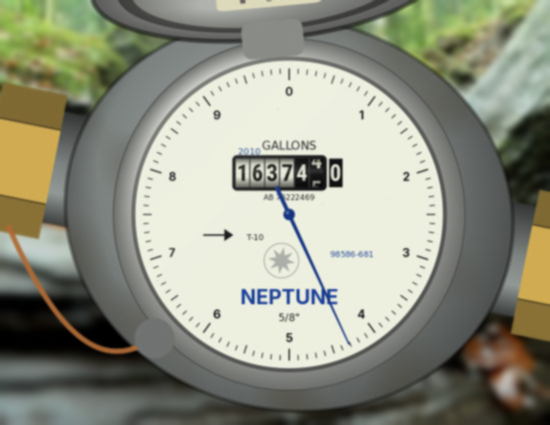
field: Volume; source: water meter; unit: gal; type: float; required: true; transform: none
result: 1637444.3 gal
